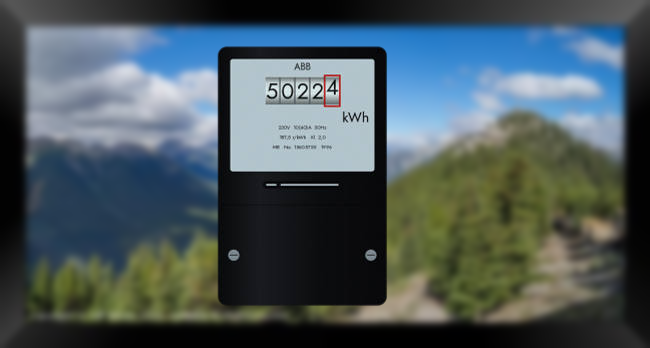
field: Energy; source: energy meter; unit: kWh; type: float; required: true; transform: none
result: 5022.4 kWh
